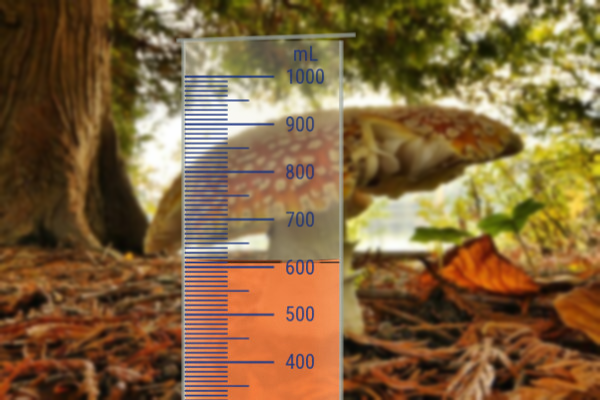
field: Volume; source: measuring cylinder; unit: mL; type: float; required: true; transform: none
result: 610 mL
